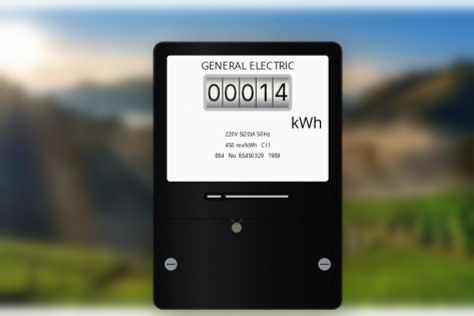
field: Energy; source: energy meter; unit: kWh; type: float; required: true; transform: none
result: 14 kWh
